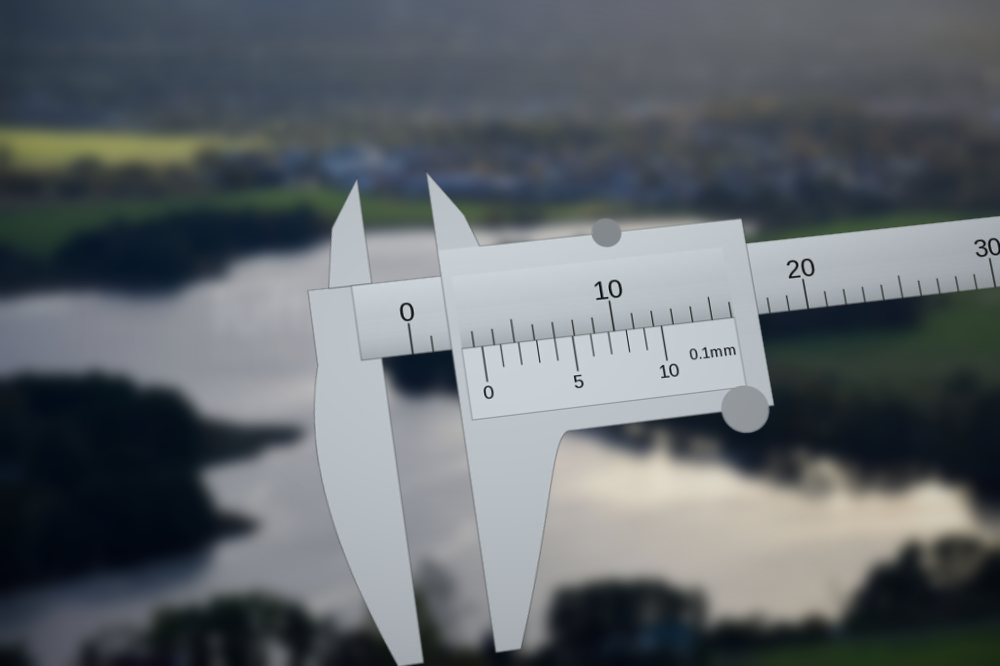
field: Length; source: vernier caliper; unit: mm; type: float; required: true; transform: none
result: 3.4 mm
